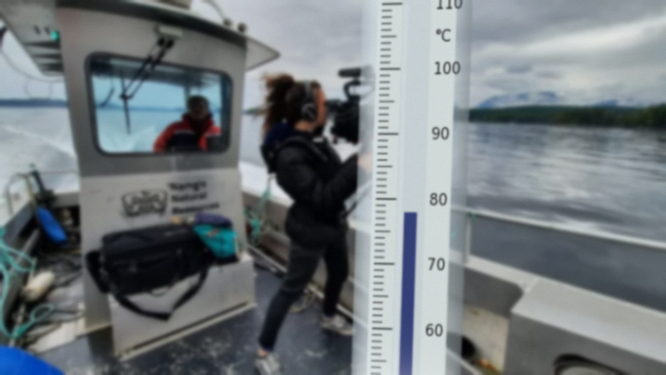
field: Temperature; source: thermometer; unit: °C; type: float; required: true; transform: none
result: 78 °C
